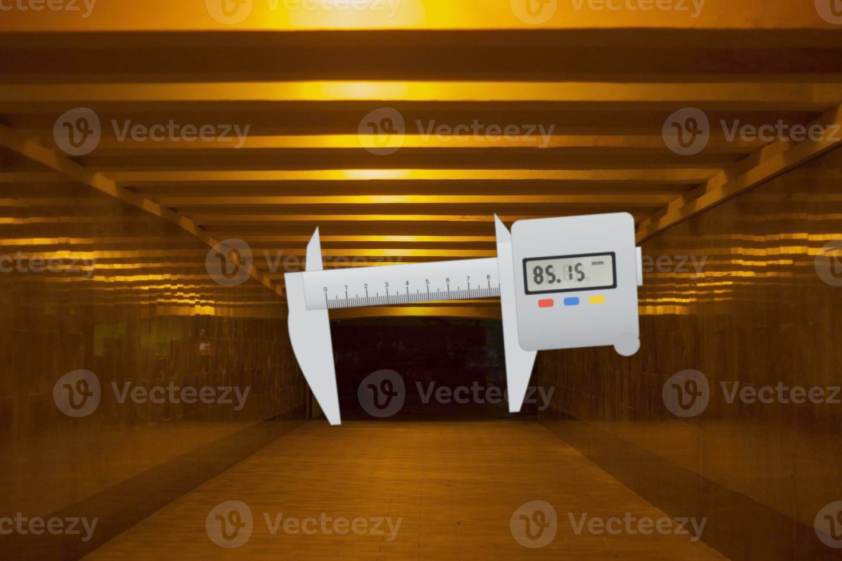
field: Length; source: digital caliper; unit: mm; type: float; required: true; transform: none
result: 85.15 mm
